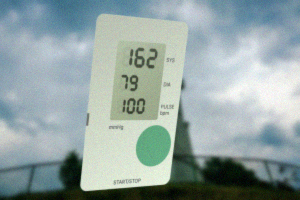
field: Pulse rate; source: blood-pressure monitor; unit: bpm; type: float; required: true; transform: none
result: 100 bpm
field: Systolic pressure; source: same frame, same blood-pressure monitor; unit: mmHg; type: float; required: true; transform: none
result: 162 mmHg
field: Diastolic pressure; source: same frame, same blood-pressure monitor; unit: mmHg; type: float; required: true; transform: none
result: 79 mmHg
